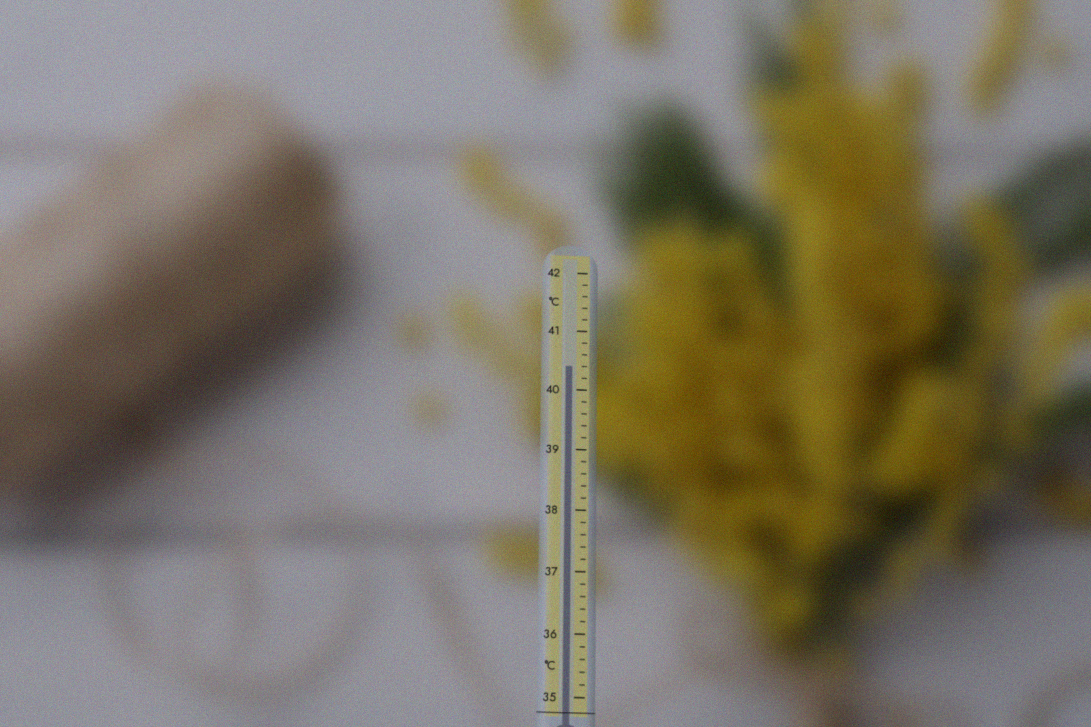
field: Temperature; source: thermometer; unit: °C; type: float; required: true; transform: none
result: 40.4 °C
